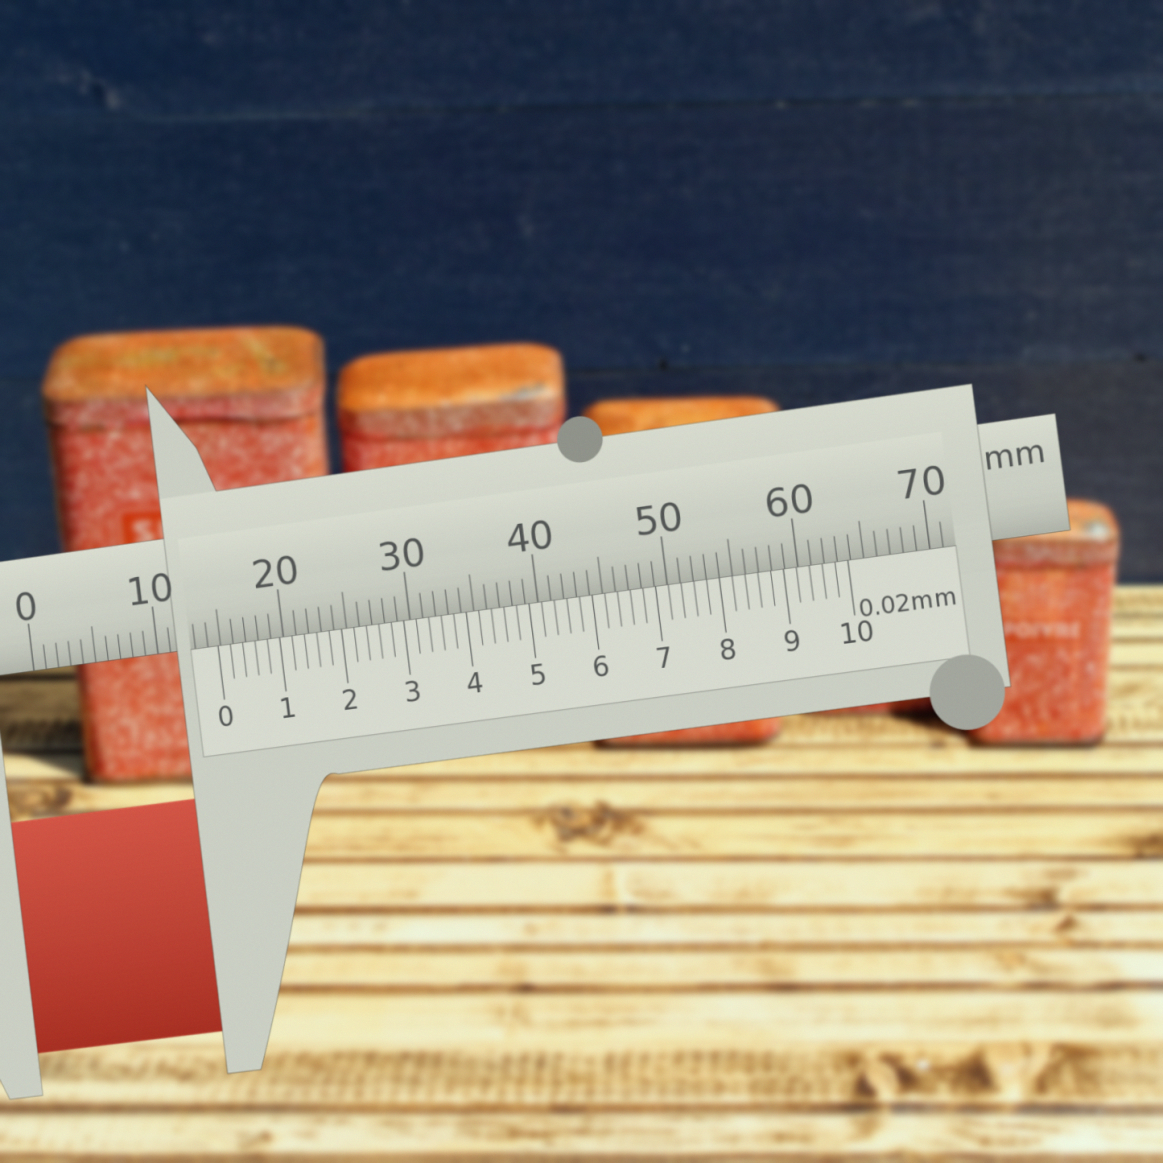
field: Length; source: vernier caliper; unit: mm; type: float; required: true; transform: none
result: 14.8 mm
